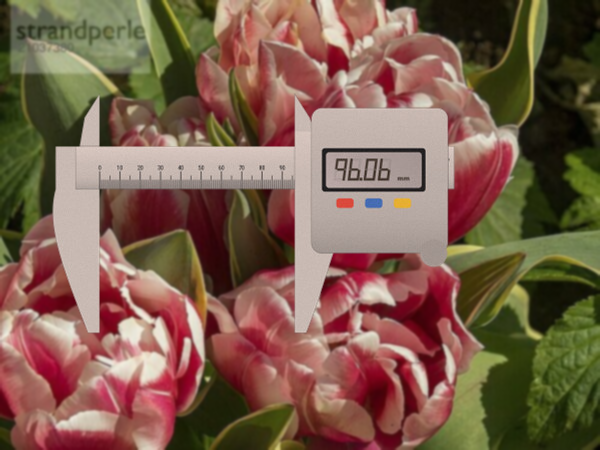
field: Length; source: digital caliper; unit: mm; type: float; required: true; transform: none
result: 96.06 mm
